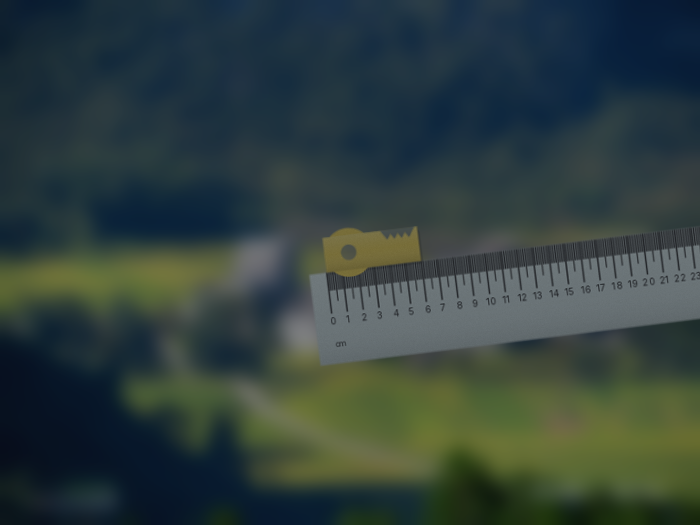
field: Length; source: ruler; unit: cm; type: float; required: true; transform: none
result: 6 cm
